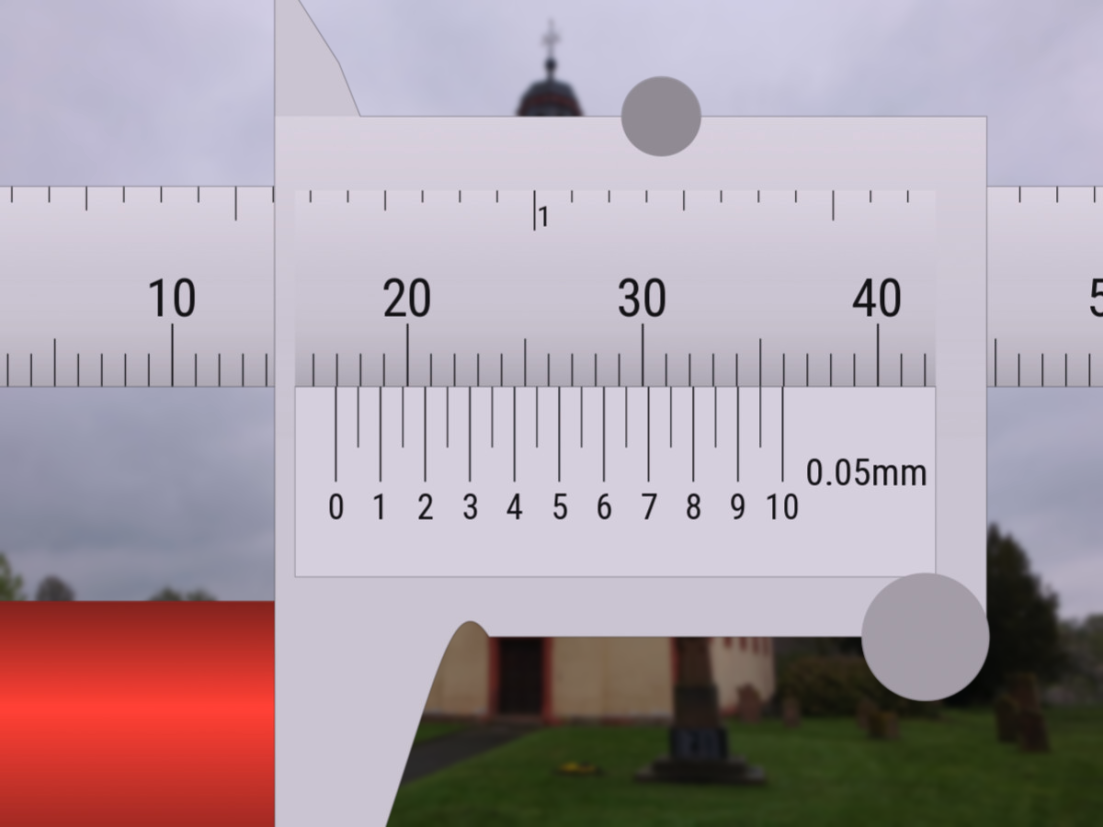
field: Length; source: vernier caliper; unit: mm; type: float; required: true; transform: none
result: 16.95 mm
